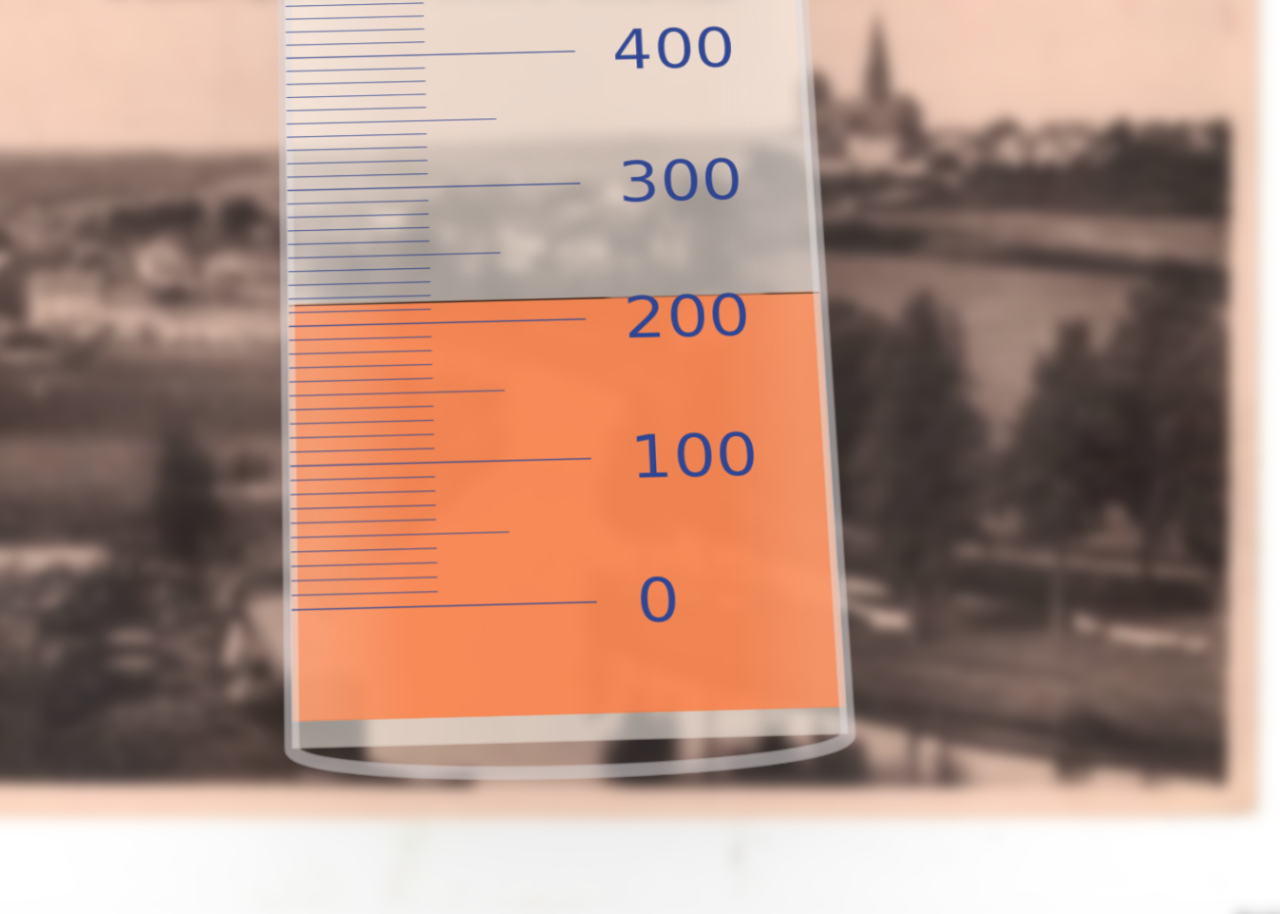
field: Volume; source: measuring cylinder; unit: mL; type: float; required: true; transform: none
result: 215 mL
